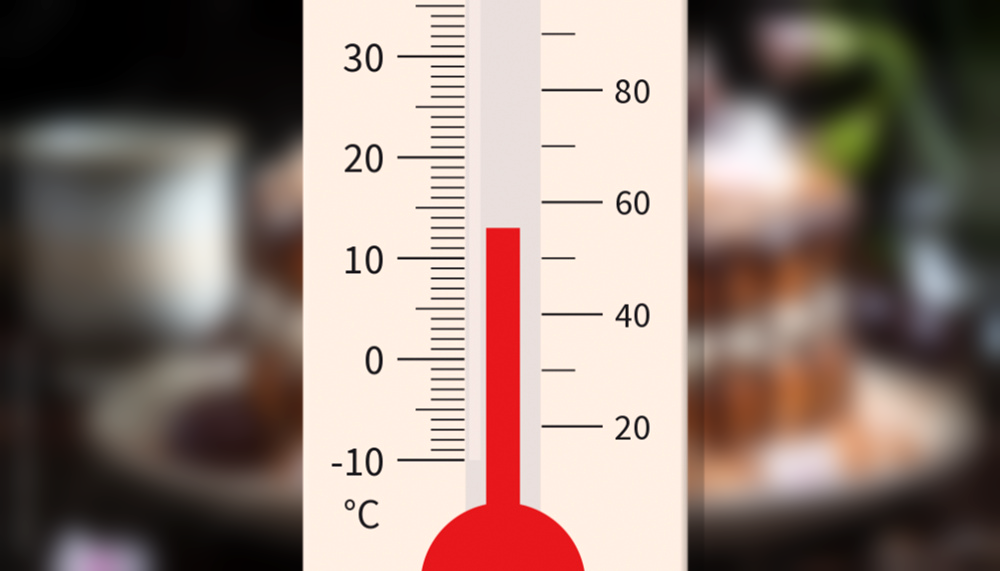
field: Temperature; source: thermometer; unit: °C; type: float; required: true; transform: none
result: 13 °C
